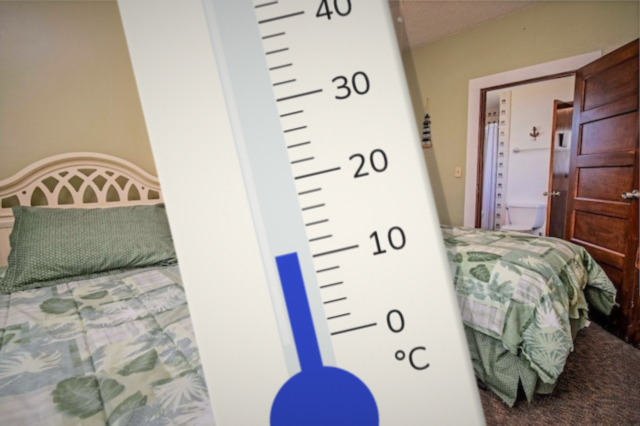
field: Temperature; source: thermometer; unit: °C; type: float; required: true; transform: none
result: 11 °C
